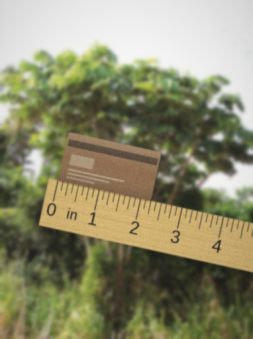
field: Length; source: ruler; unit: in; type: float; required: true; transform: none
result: 2.25 in
